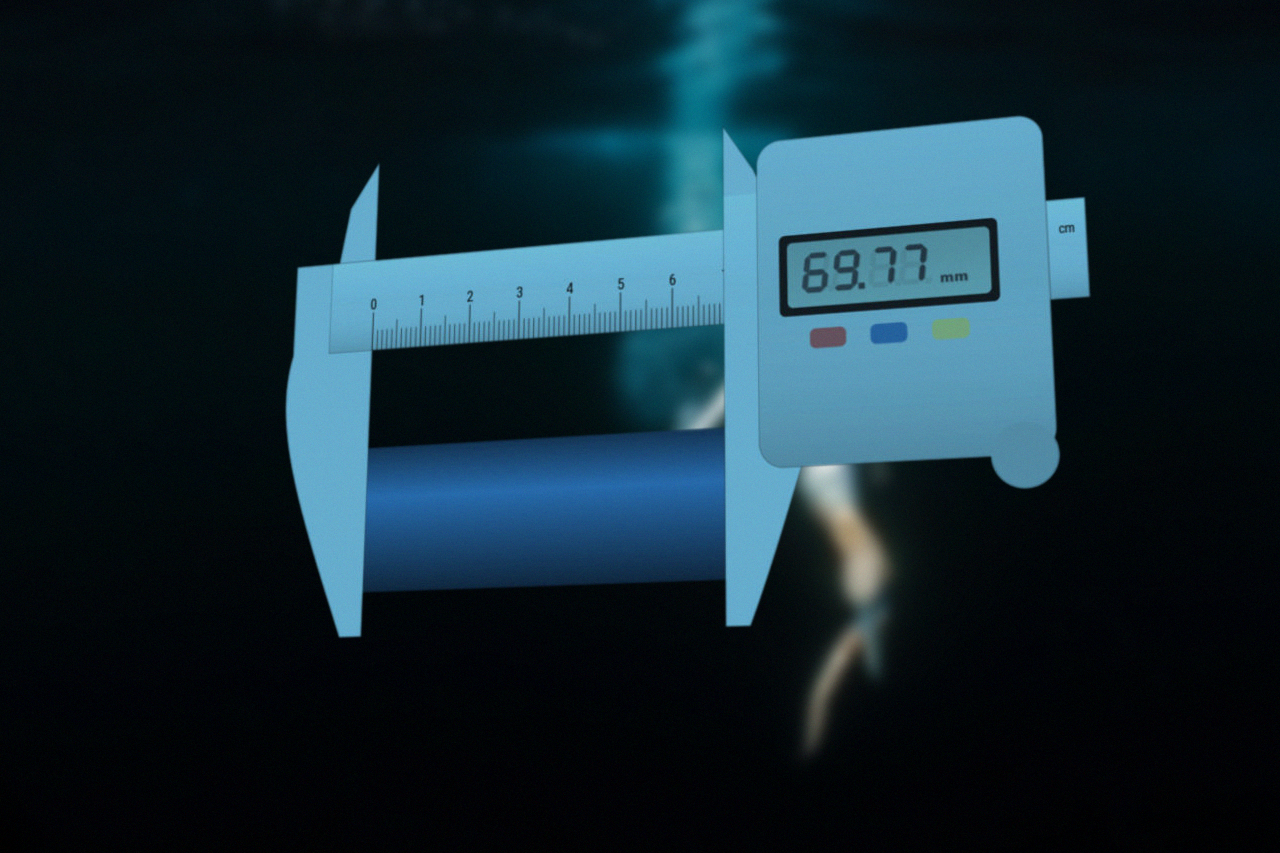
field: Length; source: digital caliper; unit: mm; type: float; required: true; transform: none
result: 69.77 mm
